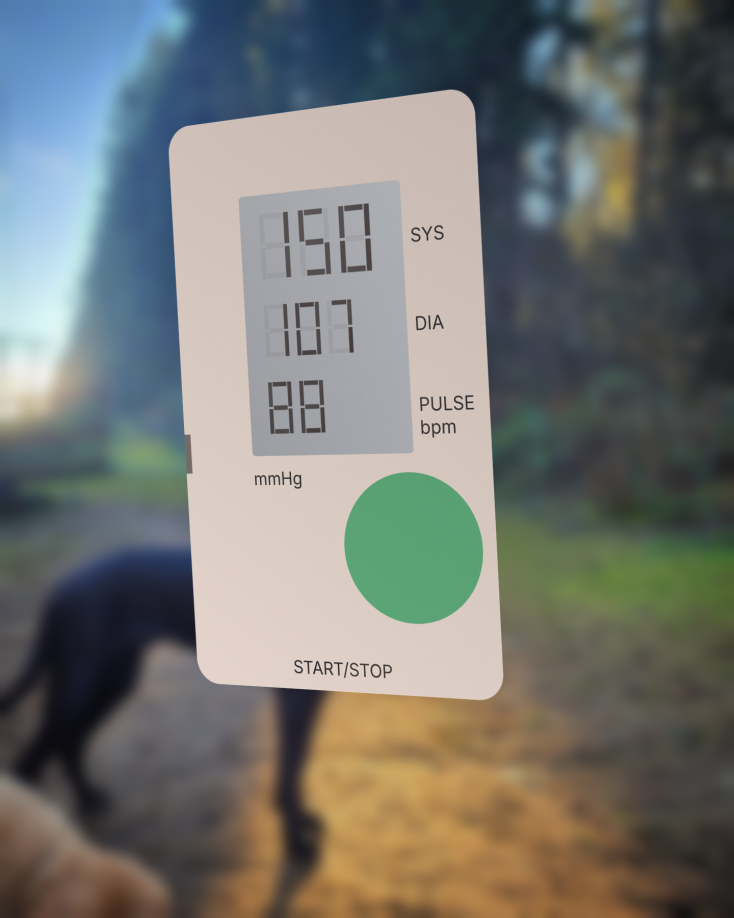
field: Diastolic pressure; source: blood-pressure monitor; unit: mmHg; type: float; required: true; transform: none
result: 107 mmHg
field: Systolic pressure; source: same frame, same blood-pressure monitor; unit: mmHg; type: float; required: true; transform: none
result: 150 mmHg
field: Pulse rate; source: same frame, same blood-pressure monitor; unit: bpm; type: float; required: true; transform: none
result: 88 bpm
